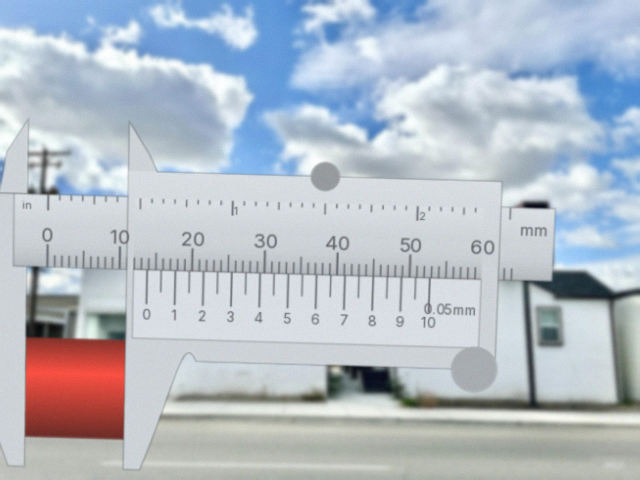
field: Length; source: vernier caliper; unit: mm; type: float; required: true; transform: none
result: 13.8 mm
